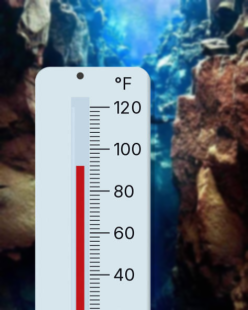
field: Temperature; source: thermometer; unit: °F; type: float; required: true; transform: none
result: 92 °F
